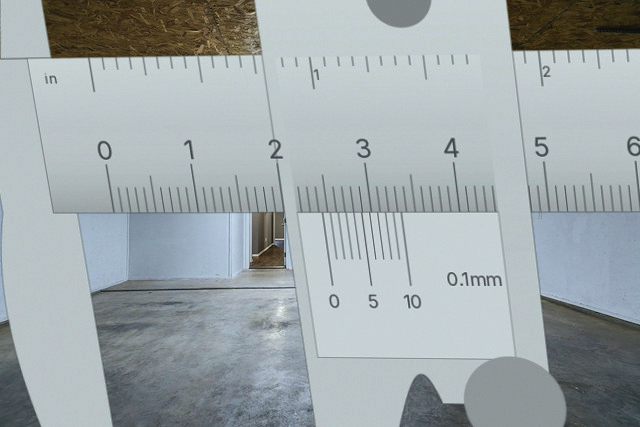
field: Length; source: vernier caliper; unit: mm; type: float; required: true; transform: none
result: 24.4 mm
